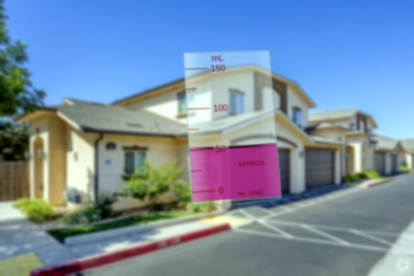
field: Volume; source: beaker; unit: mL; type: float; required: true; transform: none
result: 50 mL
